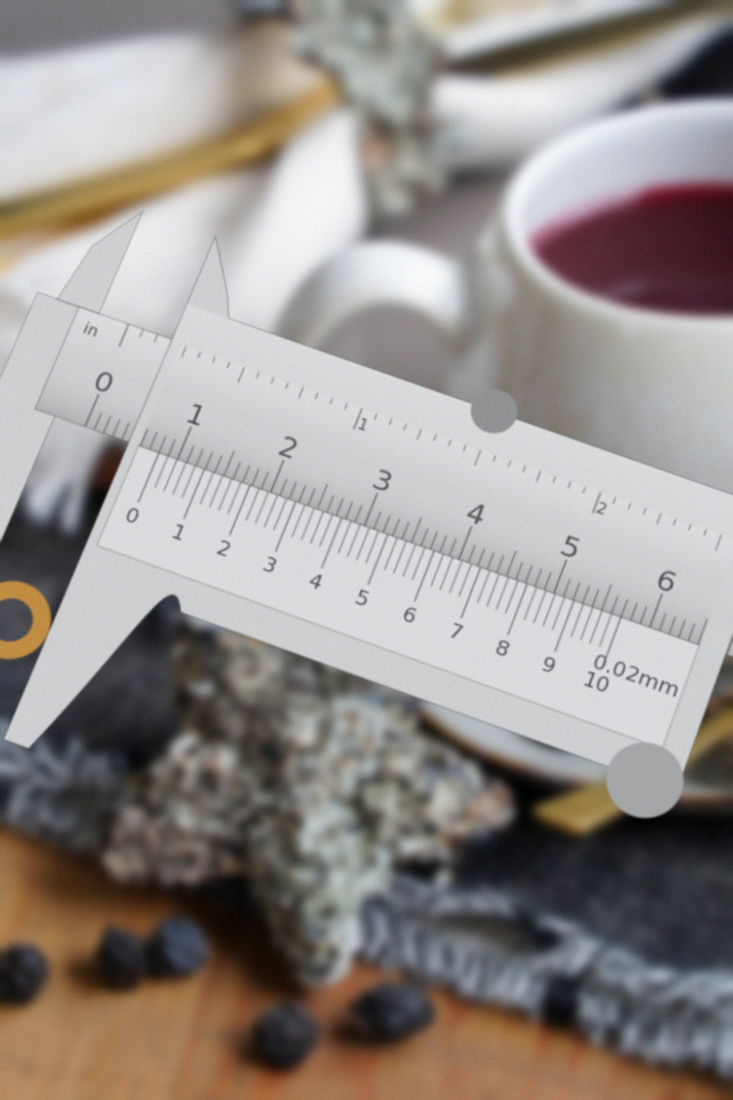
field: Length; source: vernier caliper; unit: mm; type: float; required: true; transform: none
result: 8.0 mm
